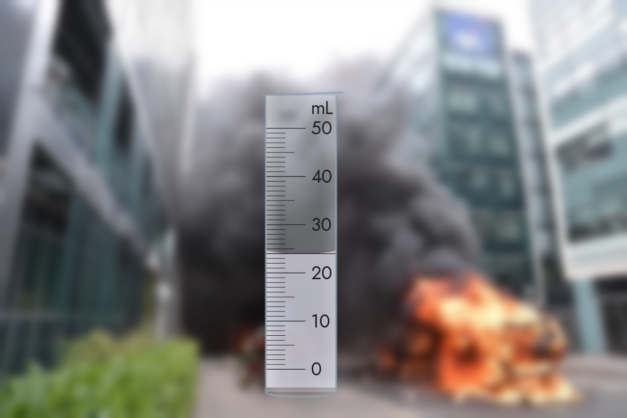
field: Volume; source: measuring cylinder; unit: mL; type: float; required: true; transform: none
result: 24 mL
